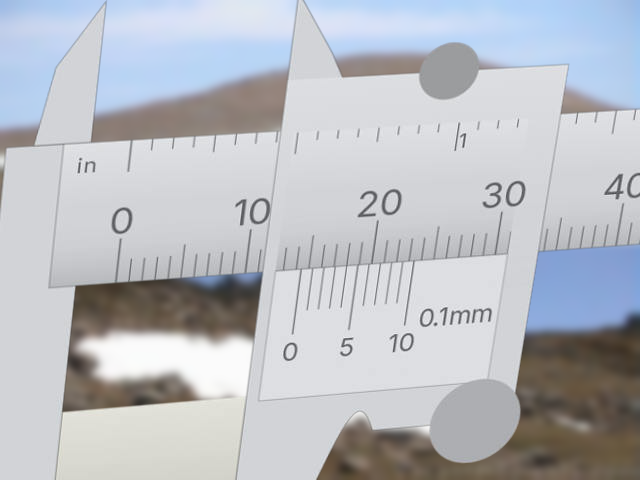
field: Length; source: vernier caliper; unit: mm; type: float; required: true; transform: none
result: 14.4 mm
